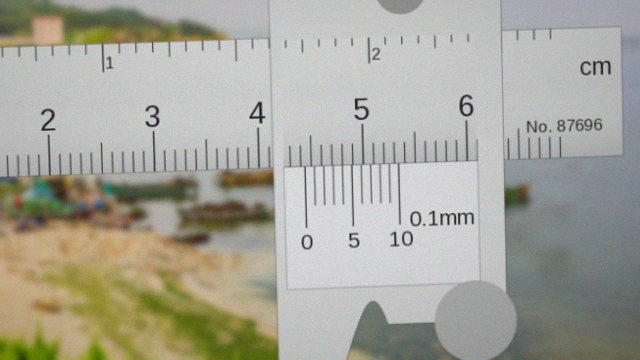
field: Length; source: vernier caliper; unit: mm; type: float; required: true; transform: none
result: 44.4 mm
